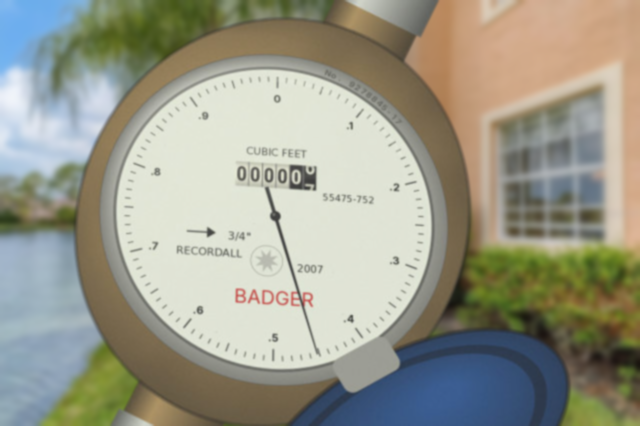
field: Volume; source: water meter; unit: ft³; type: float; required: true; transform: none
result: 6.45 ft³
